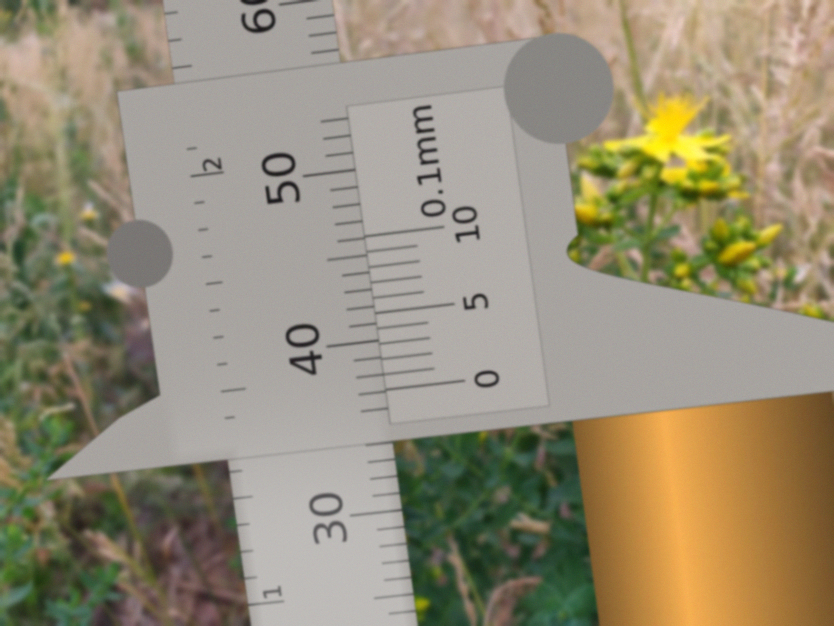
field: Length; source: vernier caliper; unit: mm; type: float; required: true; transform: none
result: 37.1 mm
